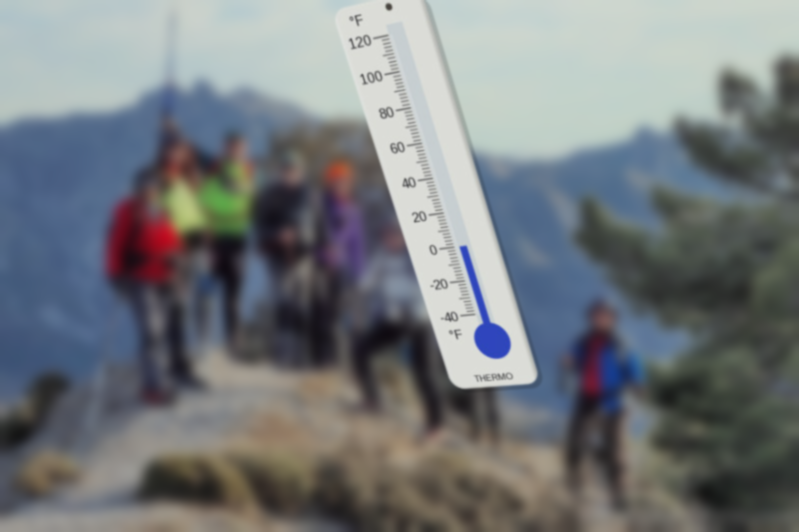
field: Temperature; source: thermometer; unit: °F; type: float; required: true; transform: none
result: 0 °F
